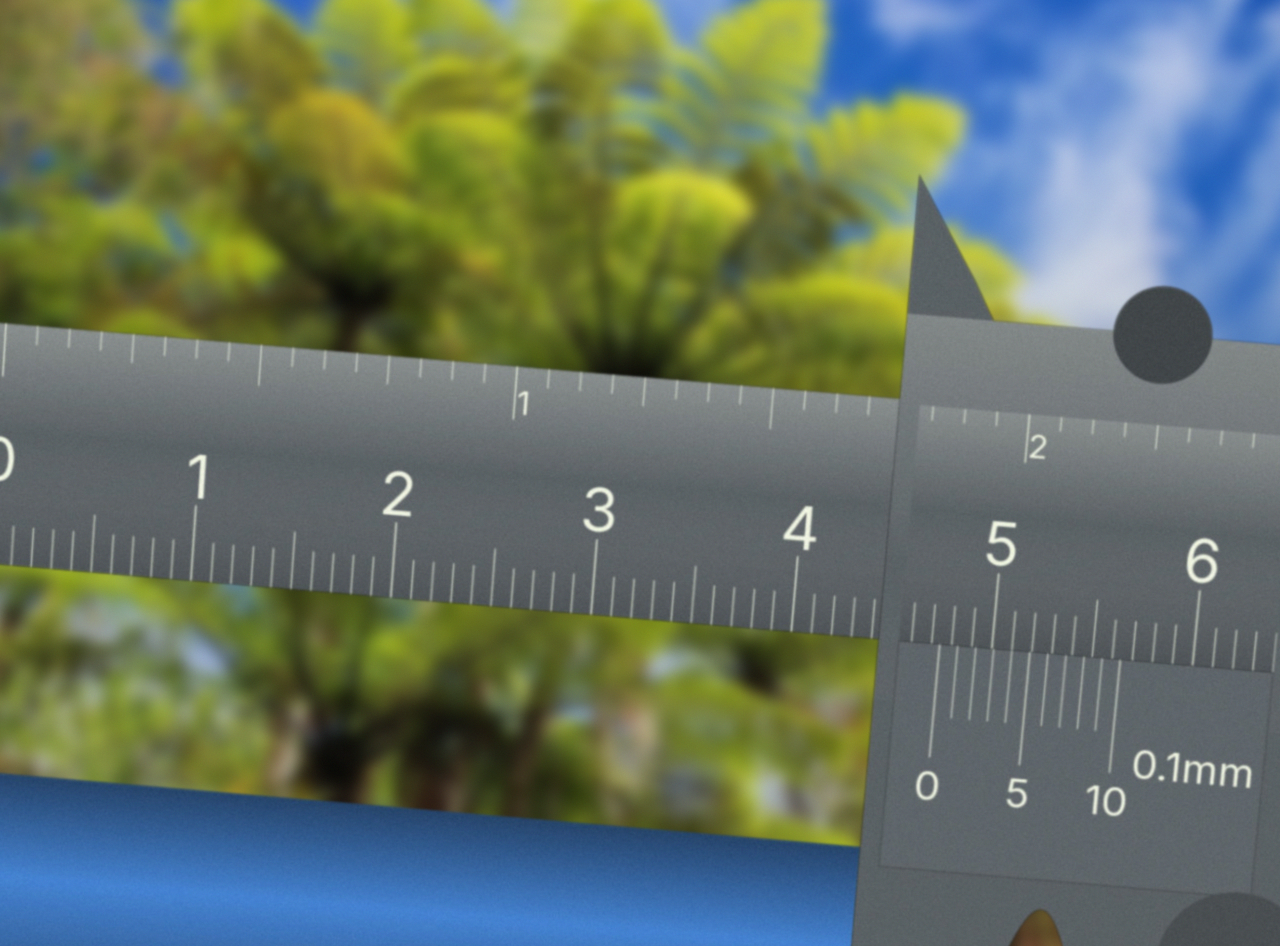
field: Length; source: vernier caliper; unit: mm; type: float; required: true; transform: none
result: 47.4 mm
